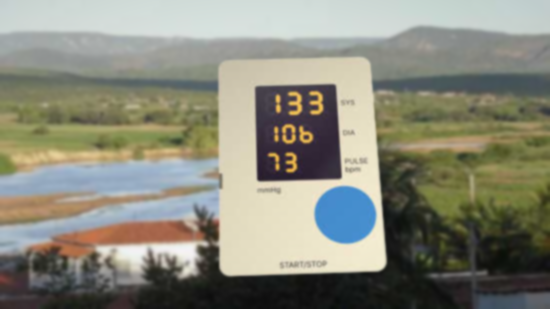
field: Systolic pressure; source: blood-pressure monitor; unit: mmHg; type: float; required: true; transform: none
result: 133 mmHg
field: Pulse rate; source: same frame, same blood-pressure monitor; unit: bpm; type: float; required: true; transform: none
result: 73 bpm
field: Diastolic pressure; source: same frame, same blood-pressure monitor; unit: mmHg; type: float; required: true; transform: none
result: 106 mmHg
